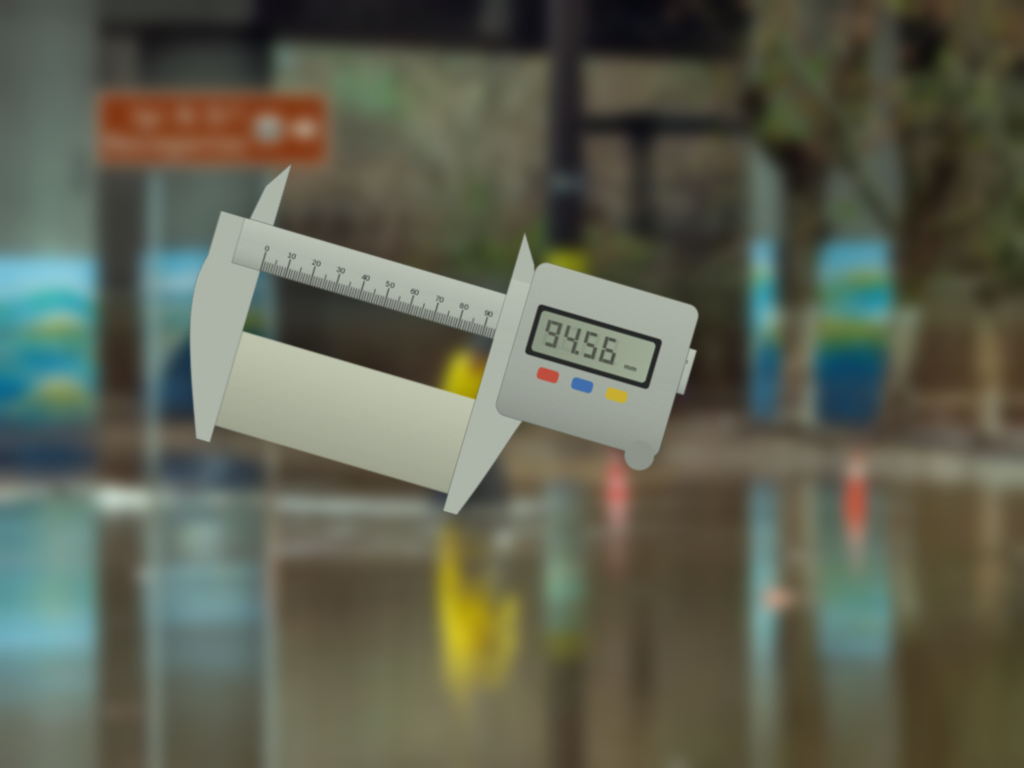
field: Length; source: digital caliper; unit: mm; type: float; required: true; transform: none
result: 94.56 mm
